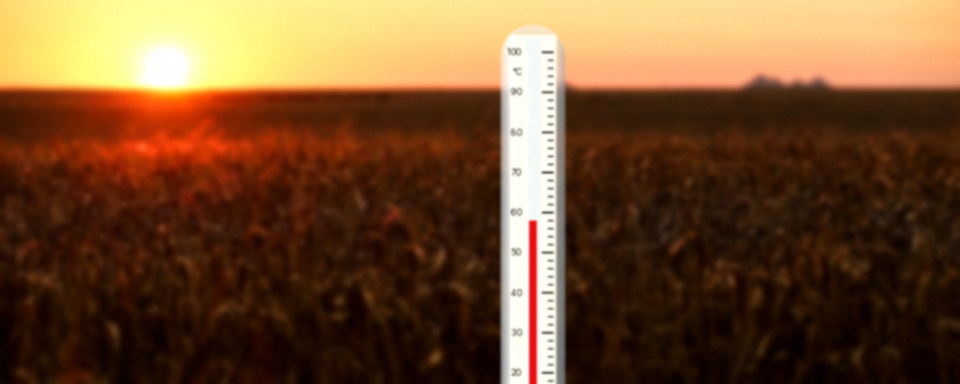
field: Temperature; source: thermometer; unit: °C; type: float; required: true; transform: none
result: 58 °C
